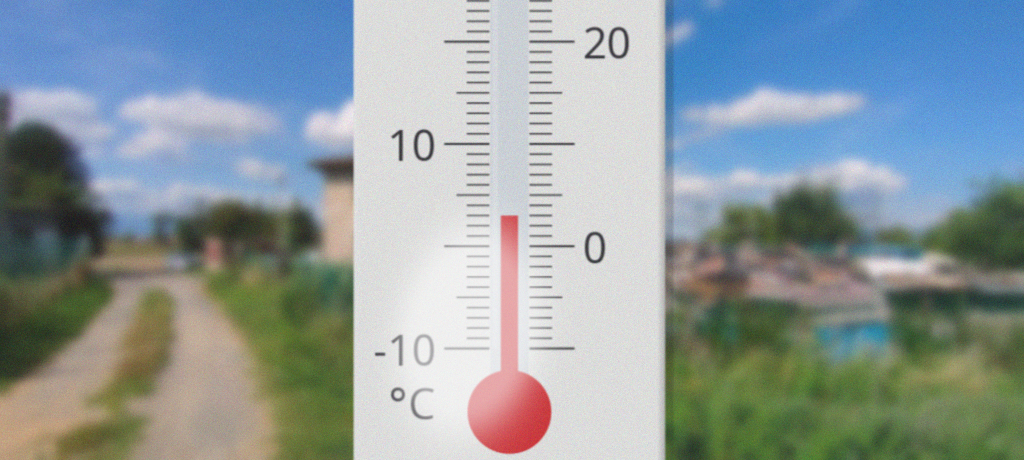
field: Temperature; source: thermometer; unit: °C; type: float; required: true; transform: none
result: 3 °C
